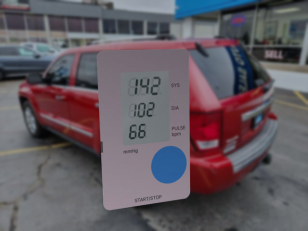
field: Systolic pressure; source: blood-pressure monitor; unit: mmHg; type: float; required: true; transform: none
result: 142 mmHg
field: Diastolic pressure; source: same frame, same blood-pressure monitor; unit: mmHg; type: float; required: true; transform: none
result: 102 mmHg
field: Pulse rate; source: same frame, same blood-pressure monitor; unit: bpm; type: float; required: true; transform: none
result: 66 bpm
